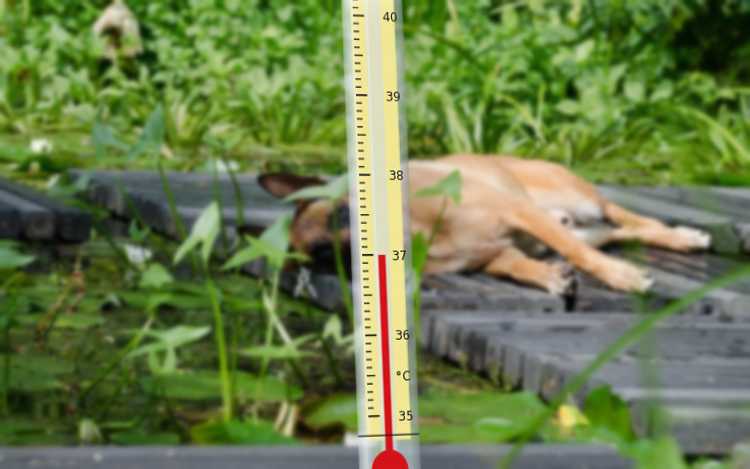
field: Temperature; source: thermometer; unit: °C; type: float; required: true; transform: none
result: 37 °C
